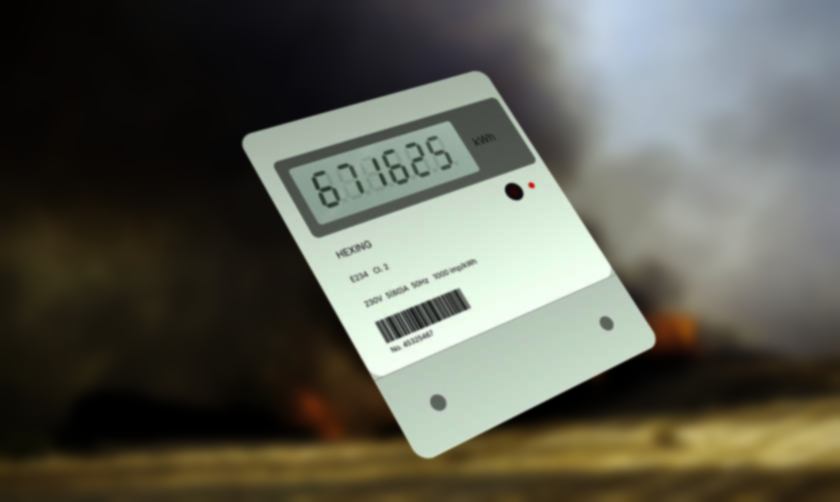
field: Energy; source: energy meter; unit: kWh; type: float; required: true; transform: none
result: 671625 kWh
